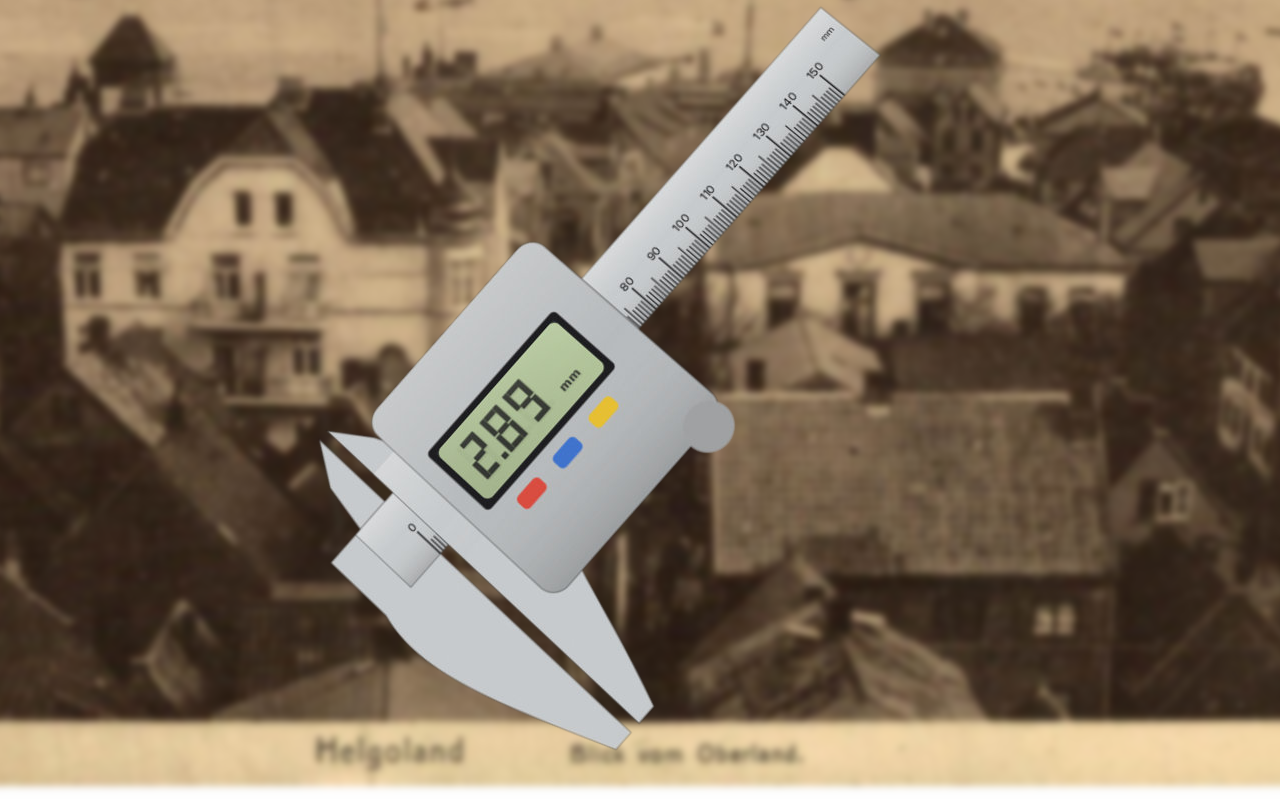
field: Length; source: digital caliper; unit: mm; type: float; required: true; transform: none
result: 2.89 mm
